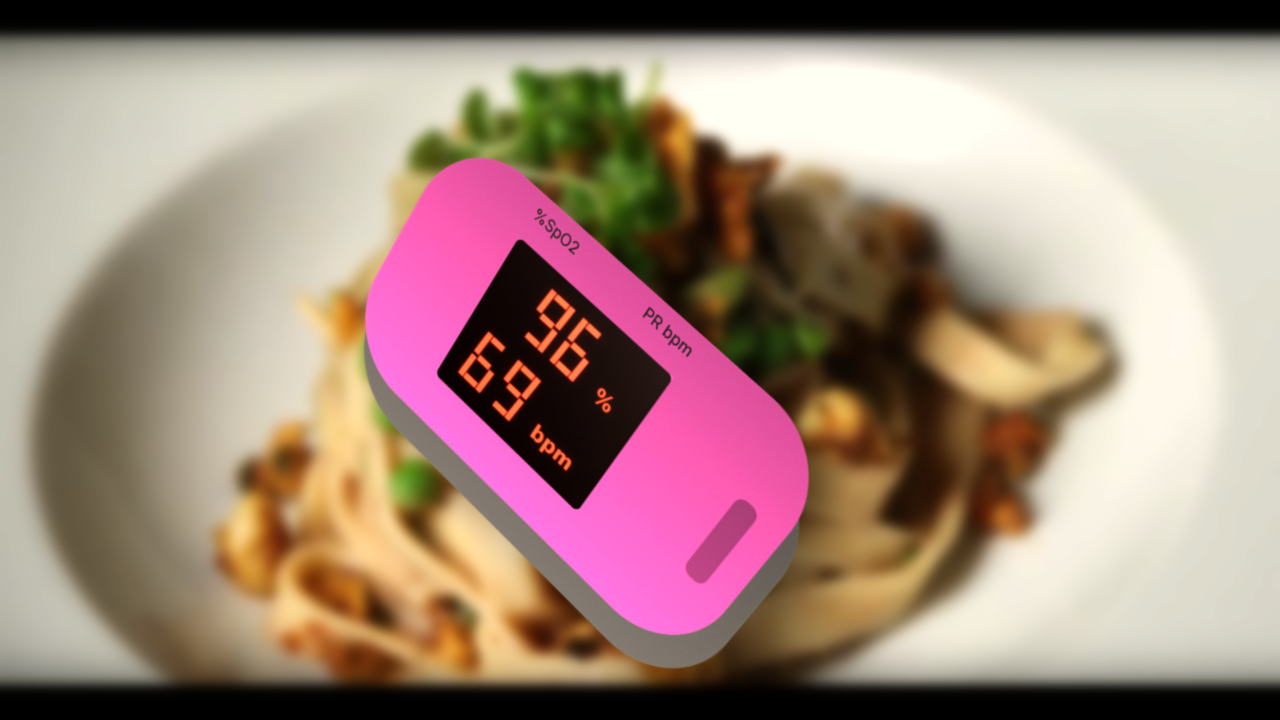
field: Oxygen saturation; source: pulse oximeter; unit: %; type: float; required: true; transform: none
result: 96 %
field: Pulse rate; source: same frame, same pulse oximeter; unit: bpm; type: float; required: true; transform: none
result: 69 bpm
